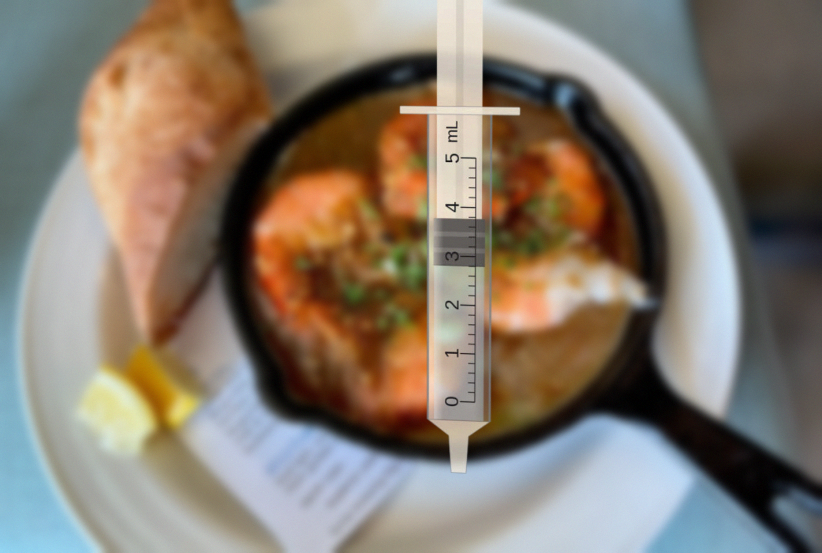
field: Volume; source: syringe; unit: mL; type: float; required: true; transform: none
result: 2.8 mL
